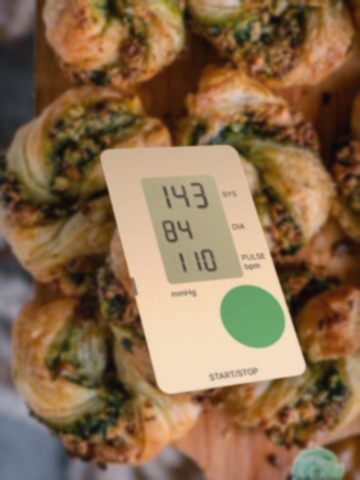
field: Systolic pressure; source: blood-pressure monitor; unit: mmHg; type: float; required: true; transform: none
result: 143 mmHg
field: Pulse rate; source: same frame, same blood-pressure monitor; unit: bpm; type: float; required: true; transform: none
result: 110 bpm
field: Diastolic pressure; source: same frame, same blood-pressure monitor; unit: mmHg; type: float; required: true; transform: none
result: 84 mmHg
